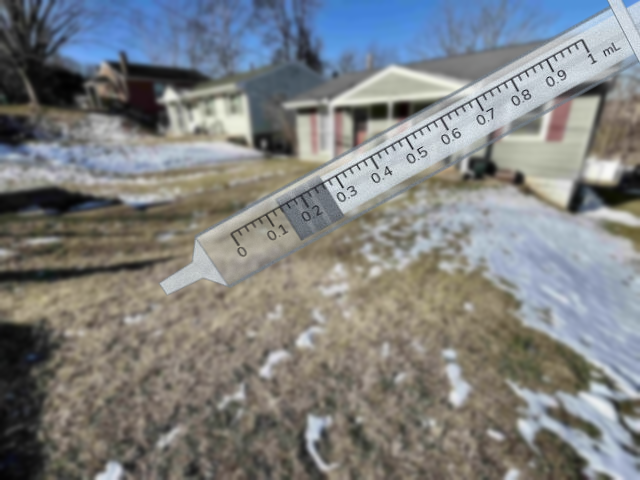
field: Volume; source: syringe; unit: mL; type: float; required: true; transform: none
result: 0.14 mL
